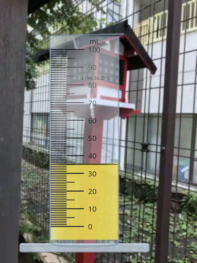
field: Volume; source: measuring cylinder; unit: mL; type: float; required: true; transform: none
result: 35 mL
